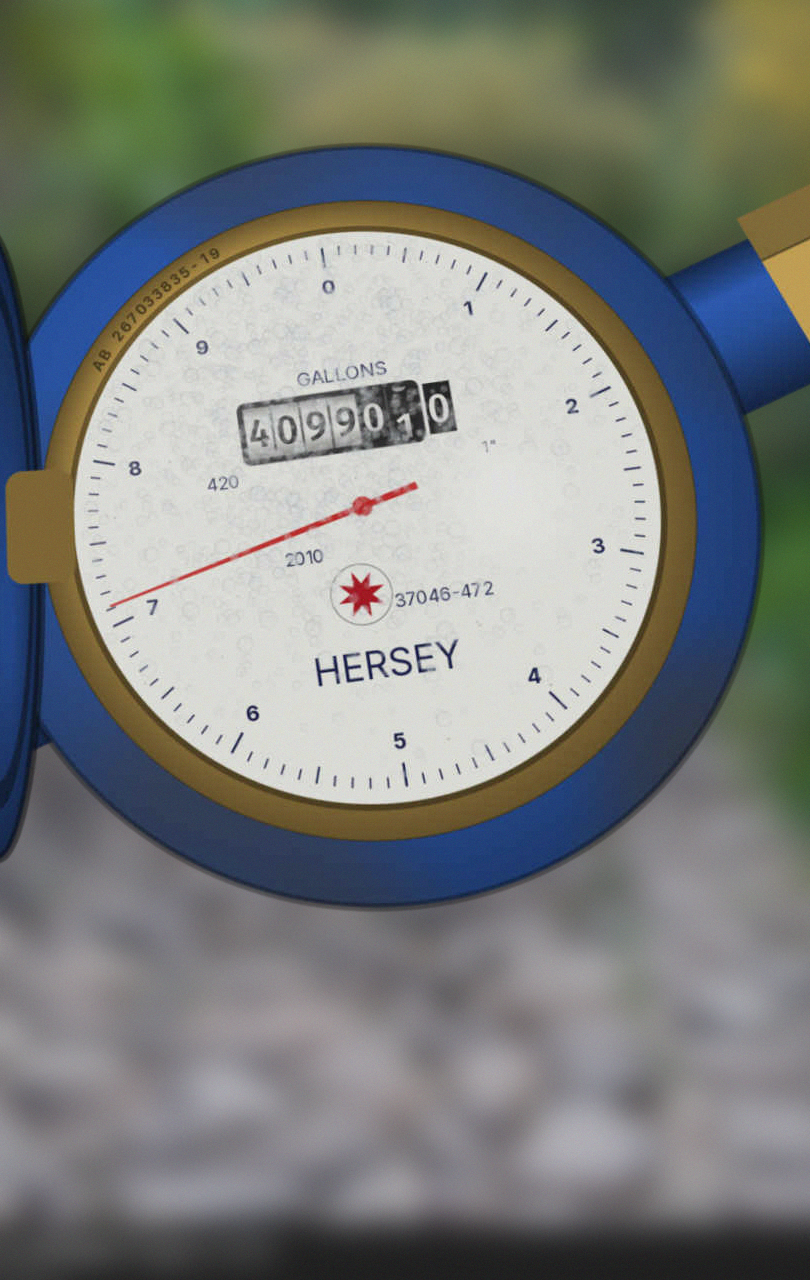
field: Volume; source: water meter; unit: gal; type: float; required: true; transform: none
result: 4099007.1 gal
